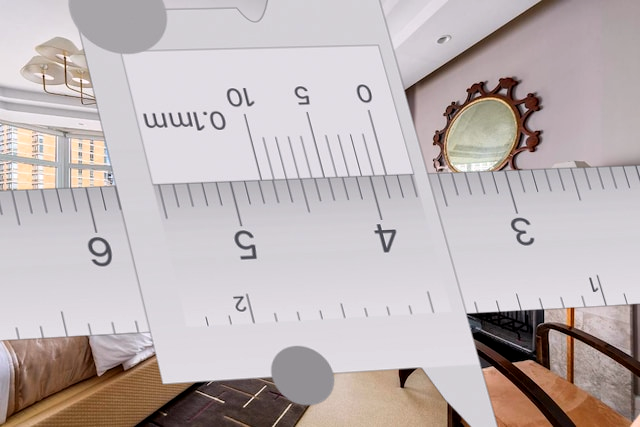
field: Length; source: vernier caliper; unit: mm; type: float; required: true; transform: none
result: 38.8 mm
